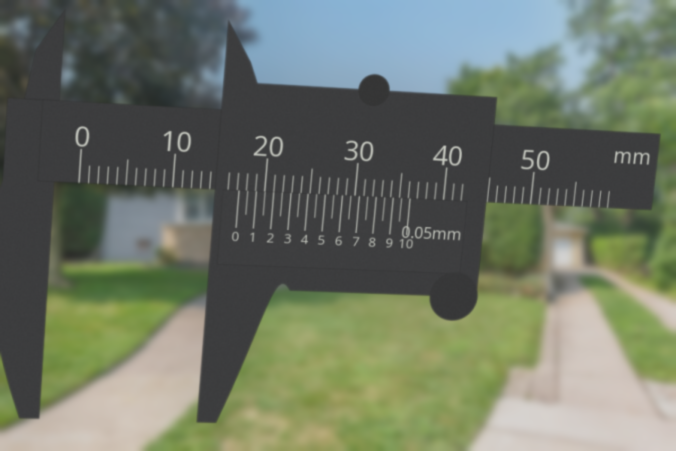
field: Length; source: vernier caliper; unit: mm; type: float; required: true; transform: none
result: 17.2 mm
